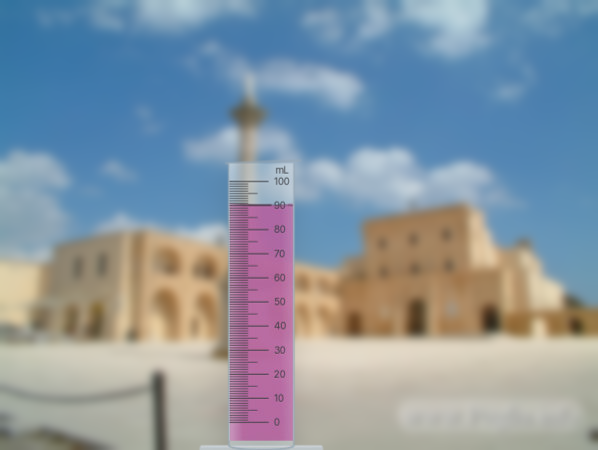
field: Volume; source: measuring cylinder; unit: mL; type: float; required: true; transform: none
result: 90 mL
